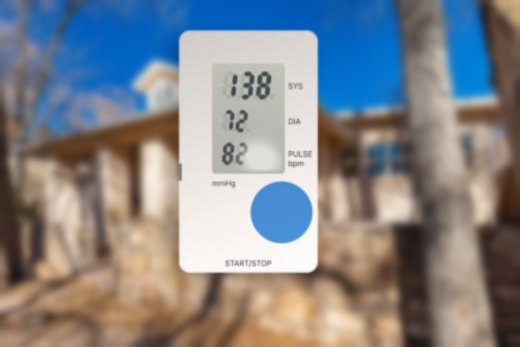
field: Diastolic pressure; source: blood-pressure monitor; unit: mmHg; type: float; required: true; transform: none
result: 72 mmHg
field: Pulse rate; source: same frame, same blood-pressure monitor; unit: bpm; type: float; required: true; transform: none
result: 82 bpm
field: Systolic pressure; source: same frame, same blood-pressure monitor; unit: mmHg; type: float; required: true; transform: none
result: 138 mmHg
